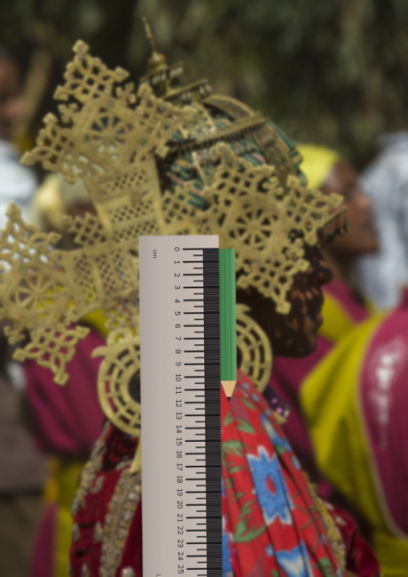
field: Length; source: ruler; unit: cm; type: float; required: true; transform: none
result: 12 cm
